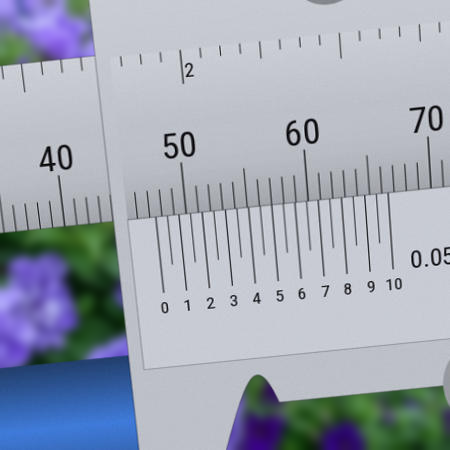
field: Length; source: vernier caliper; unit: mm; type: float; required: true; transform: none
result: 47.5 mm
